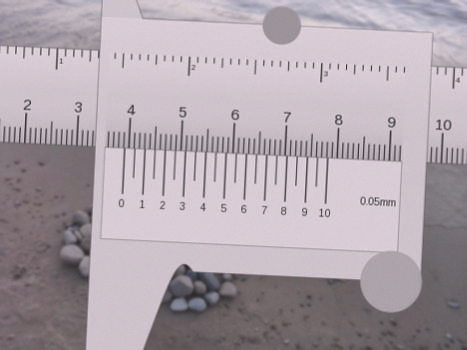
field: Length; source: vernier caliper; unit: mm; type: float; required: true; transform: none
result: 39.2 mm
